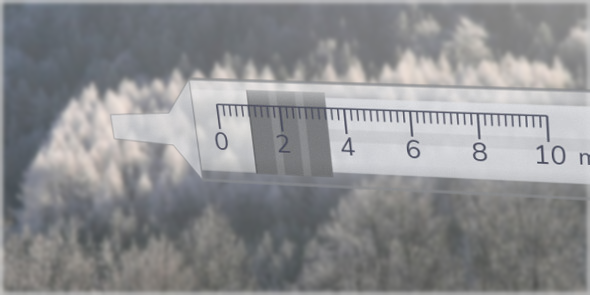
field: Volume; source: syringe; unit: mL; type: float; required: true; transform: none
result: 1 mL
